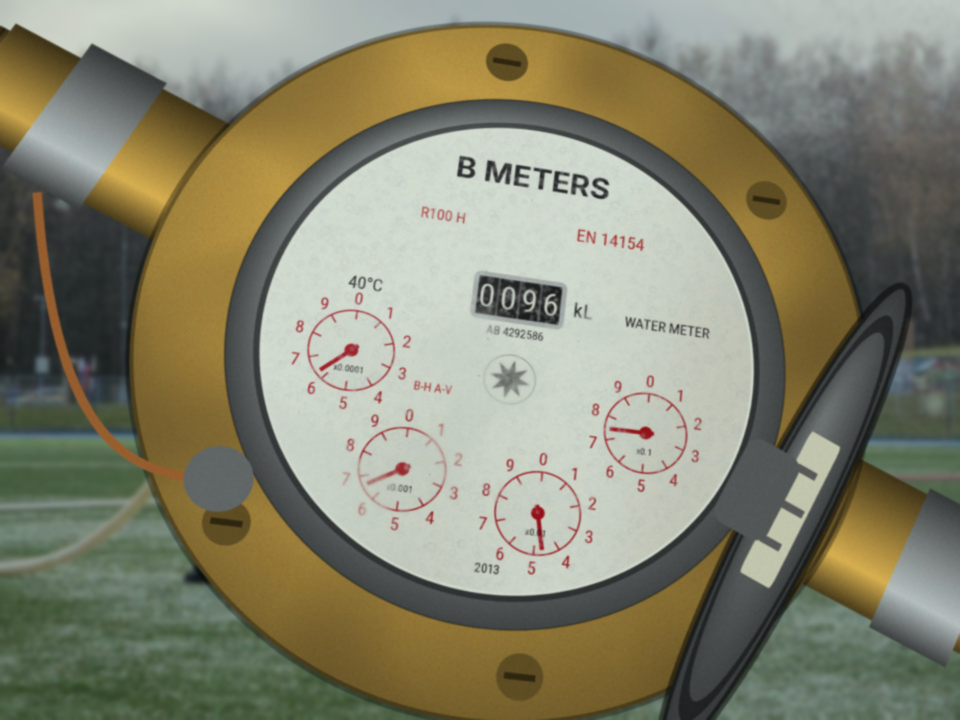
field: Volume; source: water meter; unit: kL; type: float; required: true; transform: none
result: 96.7466 kL
